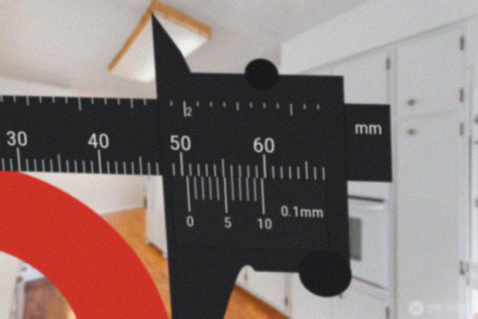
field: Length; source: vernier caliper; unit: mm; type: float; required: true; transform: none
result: 50.6 mm
